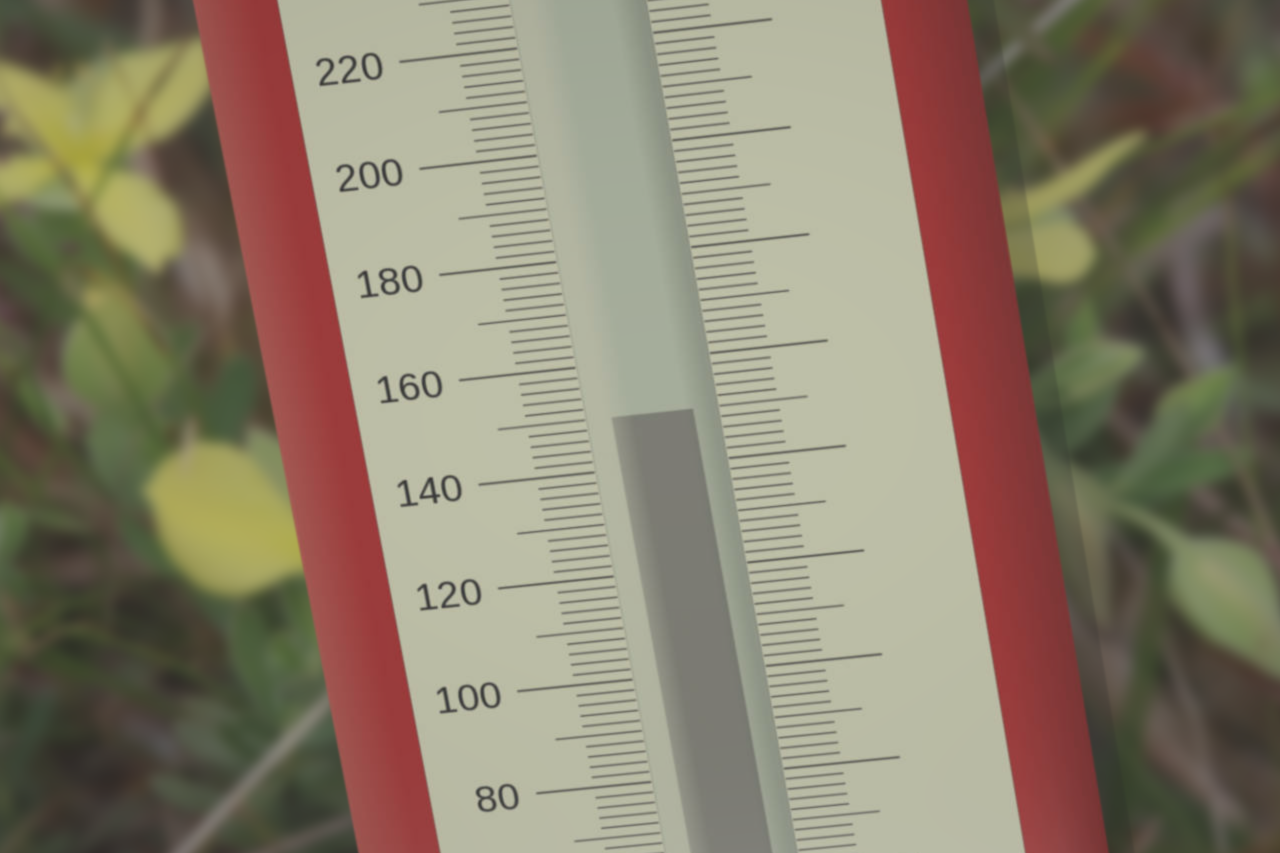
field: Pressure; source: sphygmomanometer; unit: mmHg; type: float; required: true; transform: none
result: 150 mmHg
